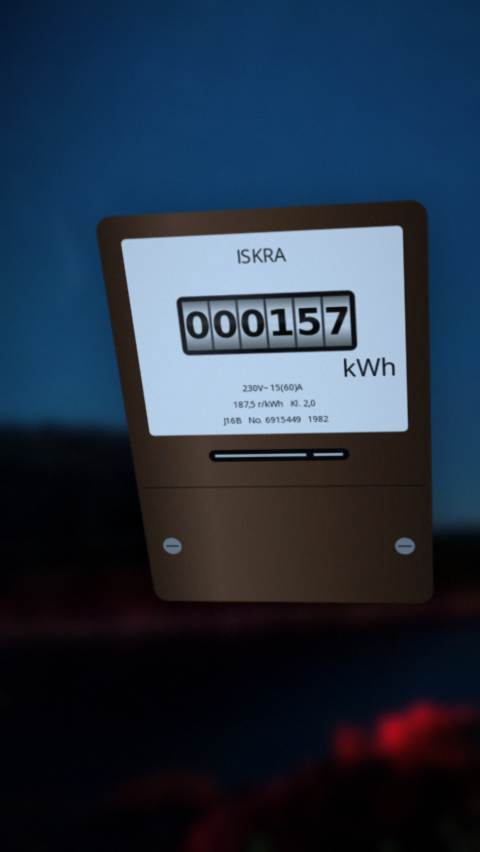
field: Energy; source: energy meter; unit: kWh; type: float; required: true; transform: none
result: 157 kWh
